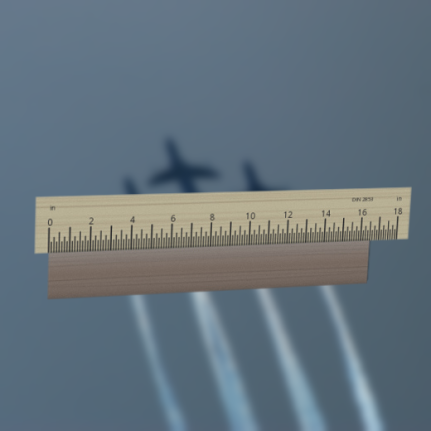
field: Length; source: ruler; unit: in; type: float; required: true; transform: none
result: 16.5 in
